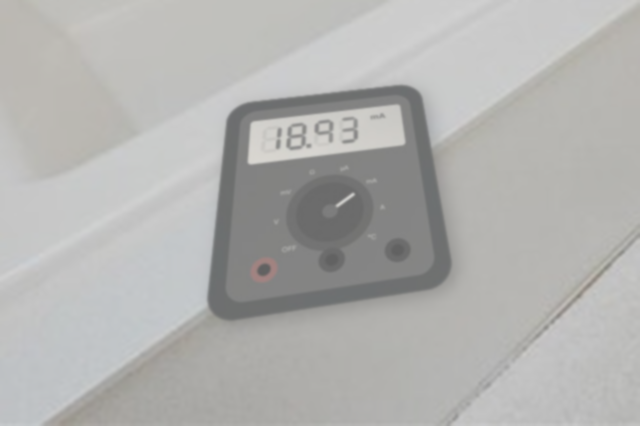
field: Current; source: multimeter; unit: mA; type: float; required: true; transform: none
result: 18.93 mA
